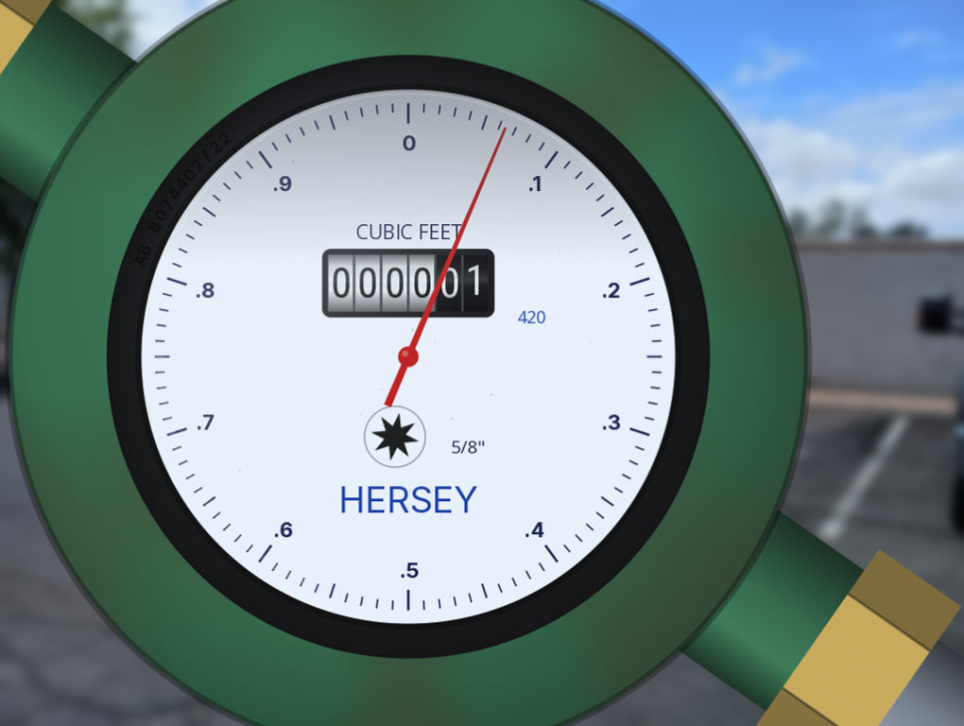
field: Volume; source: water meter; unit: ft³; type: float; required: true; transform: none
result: 1.06 ft³
